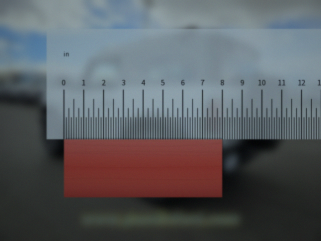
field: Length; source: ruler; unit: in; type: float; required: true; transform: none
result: 8 in
